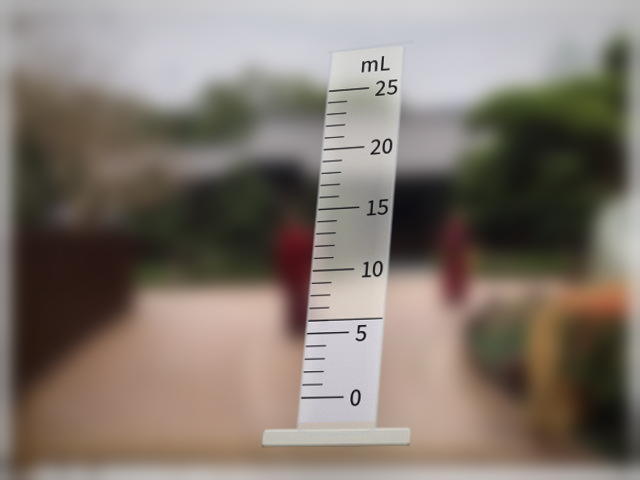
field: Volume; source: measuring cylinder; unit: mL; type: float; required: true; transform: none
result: 6 mL
